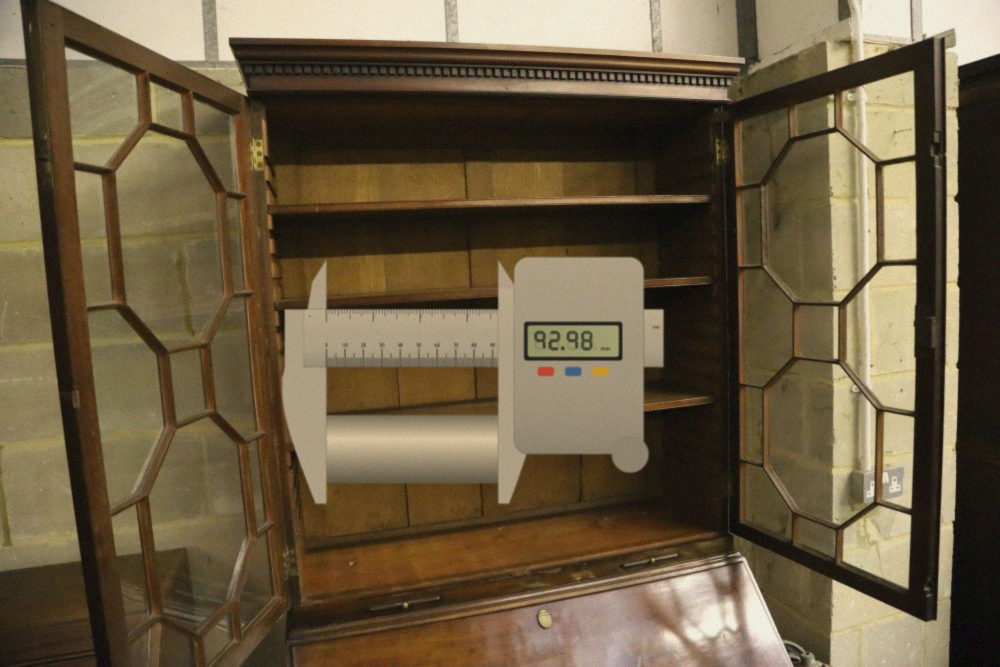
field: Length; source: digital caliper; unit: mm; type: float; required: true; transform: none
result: 92.98 mm
